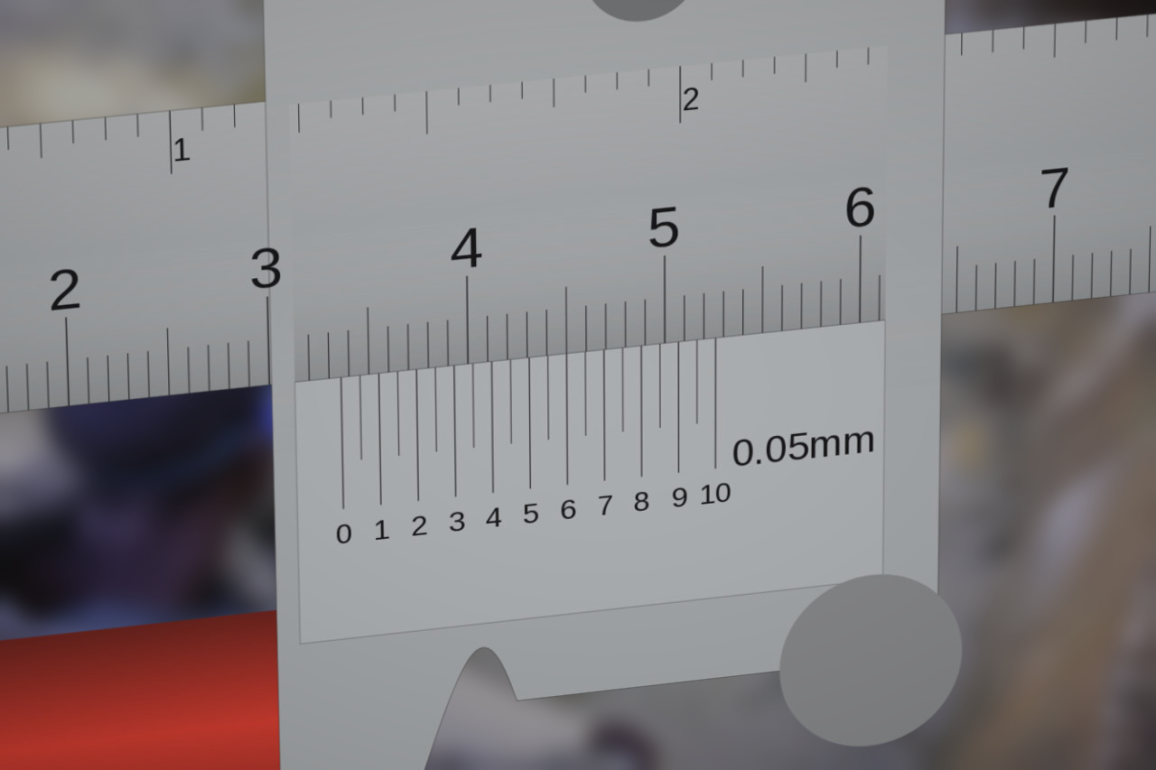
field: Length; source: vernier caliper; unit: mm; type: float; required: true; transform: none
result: 33.6 mm
